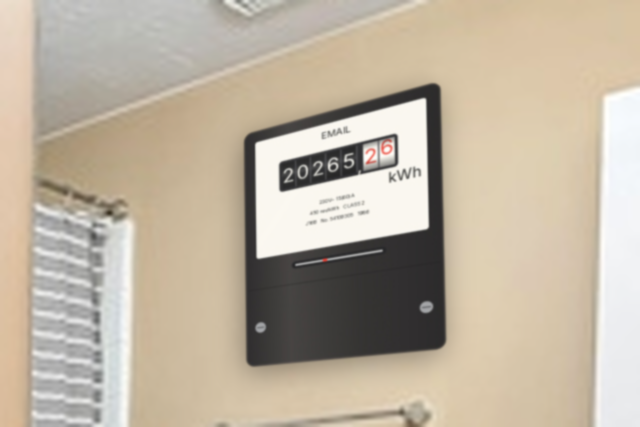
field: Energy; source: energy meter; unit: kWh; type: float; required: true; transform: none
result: 20265.26 kWh
